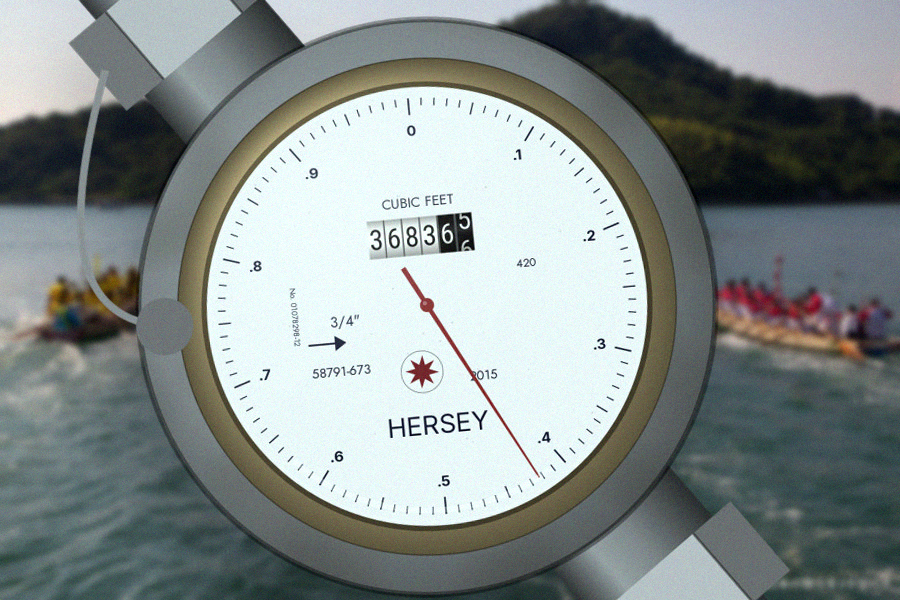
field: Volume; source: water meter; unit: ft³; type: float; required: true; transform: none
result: 368365.42 ft³
